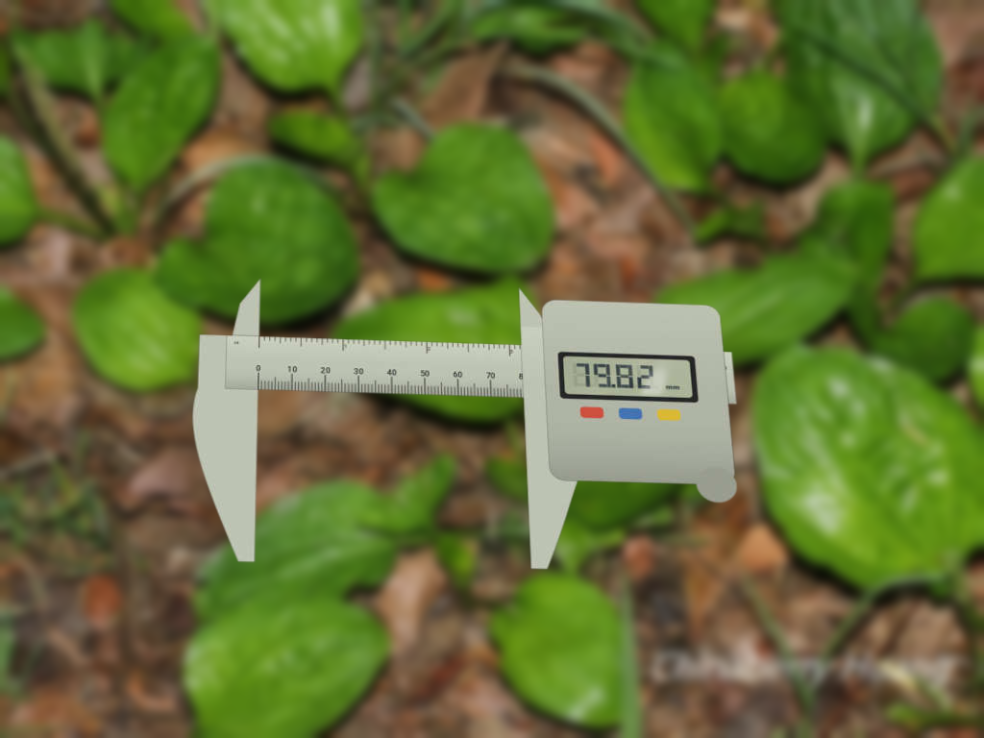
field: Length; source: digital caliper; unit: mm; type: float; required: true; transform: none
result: 79.82 mm
